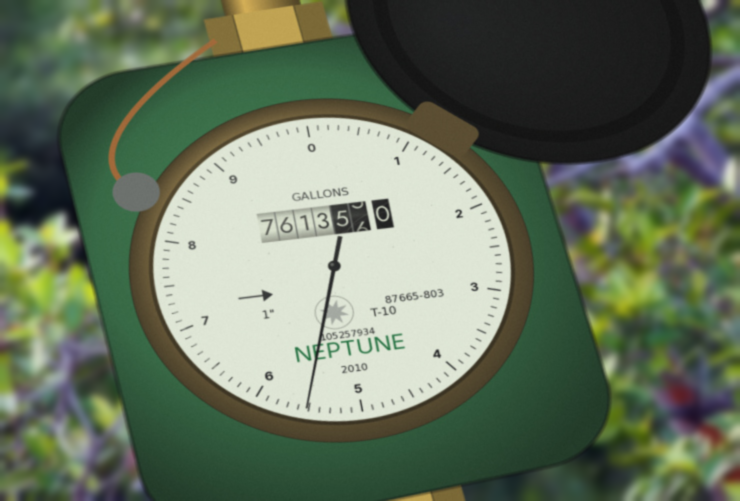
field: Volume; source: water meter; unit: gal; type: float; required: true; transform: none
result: 7613555.5 gal
